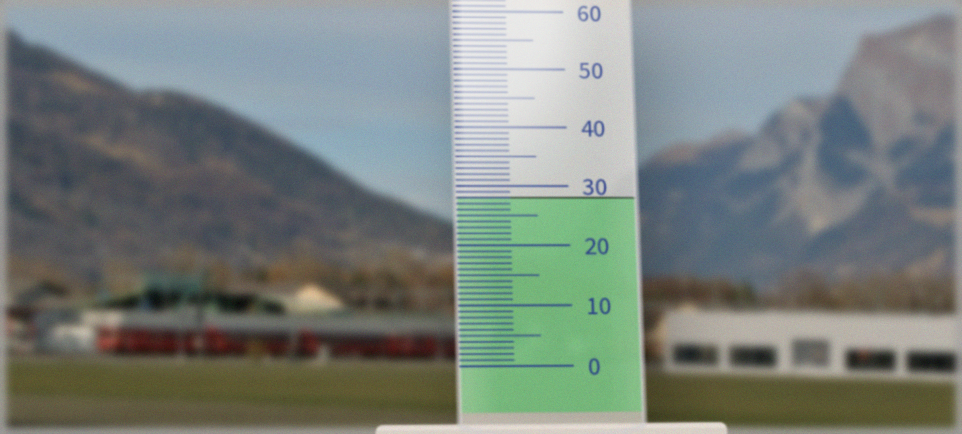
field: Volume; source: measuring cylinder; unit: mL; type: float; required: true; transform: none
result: 28 mL
